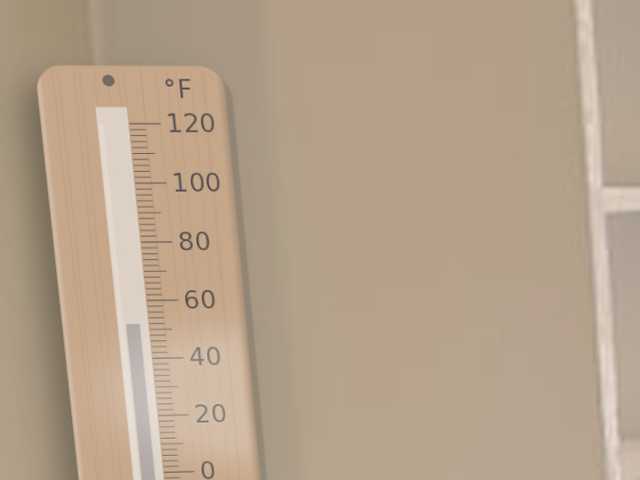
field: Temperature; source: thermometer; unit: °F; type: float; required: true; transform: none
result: 52 °F
